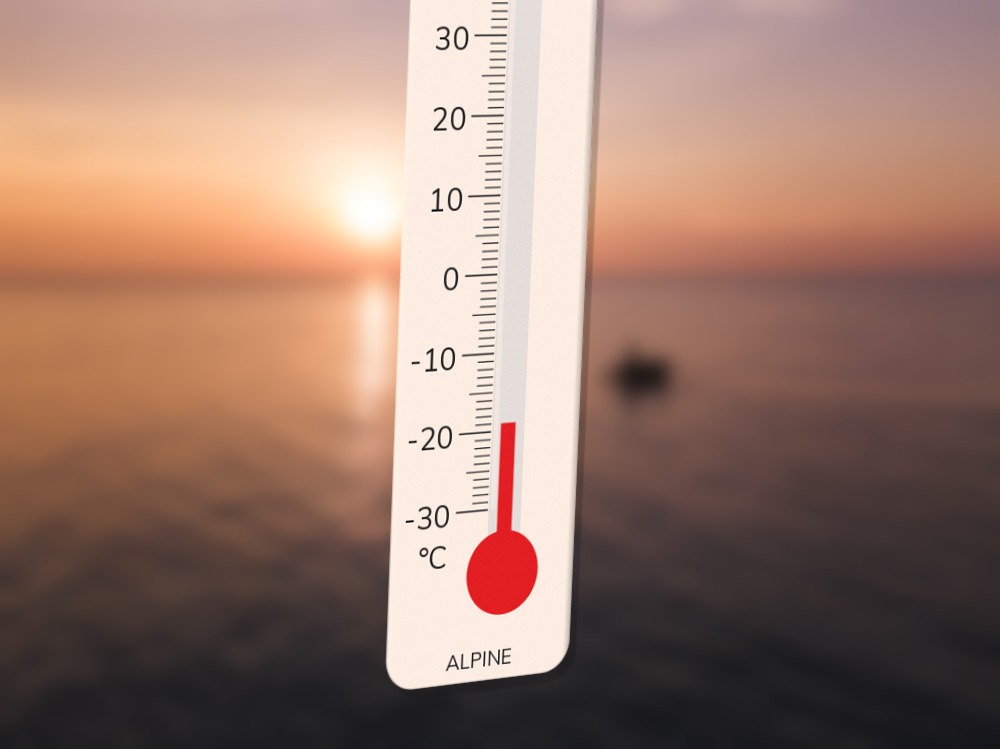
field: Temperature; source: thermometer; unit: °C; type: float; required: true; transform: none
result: -19 °C
